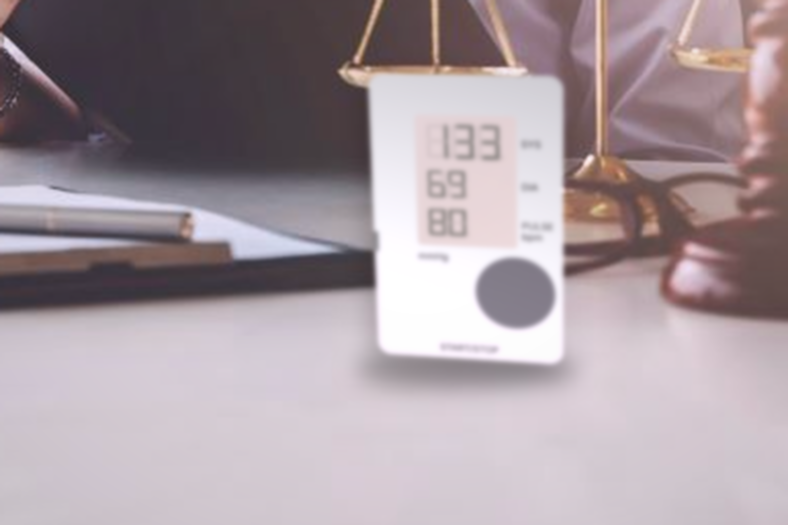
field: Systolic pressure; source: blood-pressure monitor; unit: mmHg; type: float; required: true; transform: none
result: 133 mmHg
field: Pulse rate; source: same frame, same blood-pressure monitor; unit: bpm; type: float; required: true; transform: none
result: 80 bpm
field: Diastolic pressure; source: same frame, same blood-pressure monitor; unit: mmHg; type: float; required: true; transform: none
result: 69 mmHg
